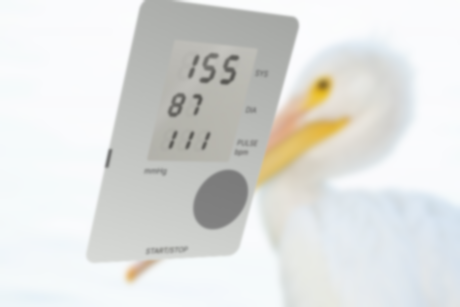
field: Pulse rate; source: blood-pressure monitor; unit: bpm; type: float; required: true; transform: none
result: 111 bpm
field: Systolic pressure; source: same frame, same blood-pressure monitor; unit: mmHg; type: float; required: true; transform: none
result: 155 mmHg
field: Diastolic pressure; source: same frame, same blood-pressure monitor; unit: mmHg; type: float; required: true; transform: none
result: 87 mmHg
